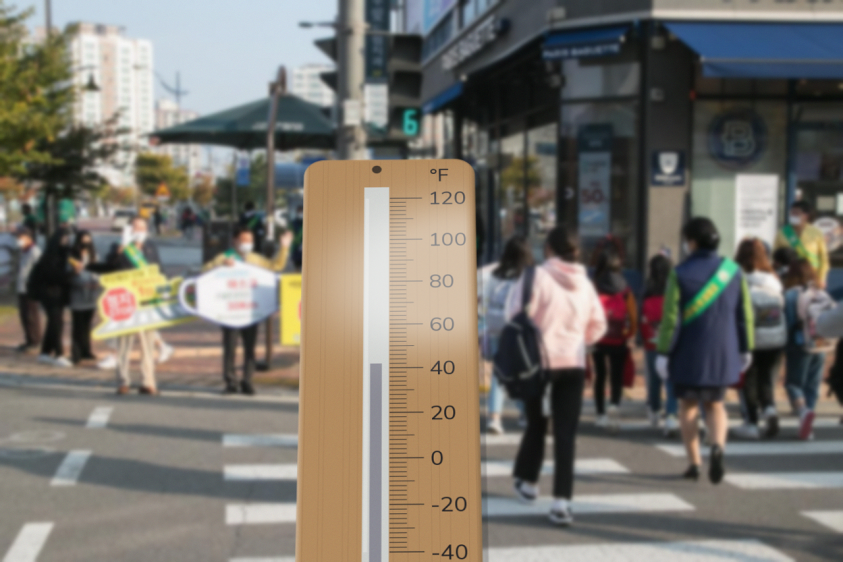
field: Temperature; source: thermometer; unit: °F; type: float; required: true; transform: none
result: 42 °F
